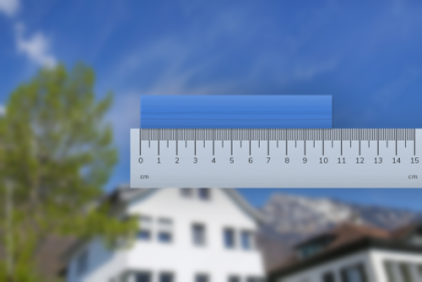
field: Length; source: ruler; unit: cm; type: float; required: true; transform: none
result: 10.5 cm
